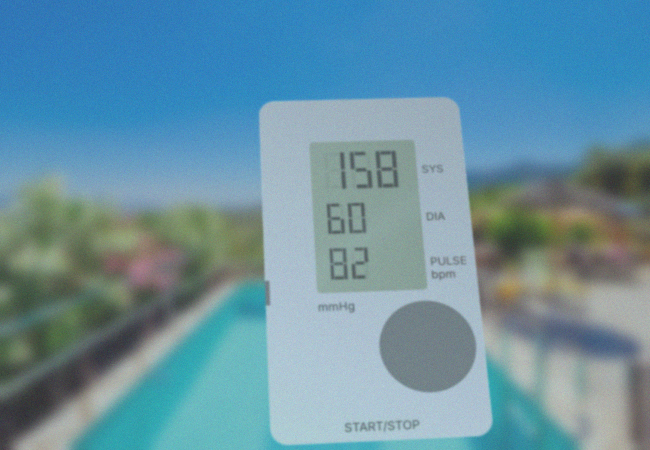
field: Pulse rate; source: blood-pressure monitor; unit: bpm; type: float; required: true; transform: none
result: 82 bpm
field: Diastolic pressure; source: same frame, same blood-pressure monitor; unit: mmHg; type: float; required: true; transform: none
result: 60 mmHg
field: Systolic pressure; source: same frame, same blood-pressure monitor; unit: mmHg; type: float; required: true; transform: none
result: 158 mmHg
